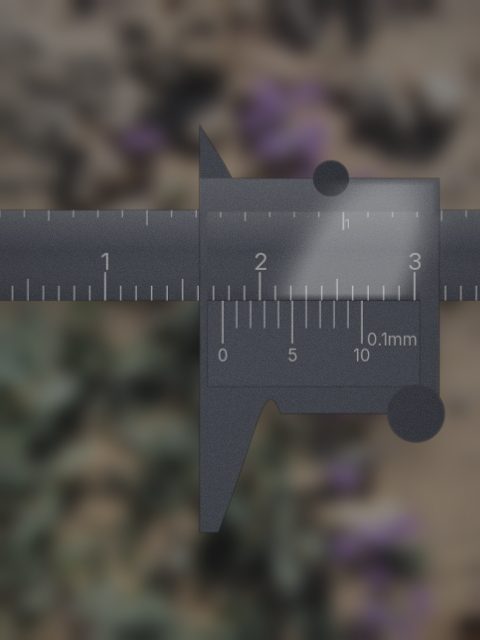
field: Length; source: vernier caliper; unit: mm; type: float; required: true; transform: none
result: 17.6 mm
